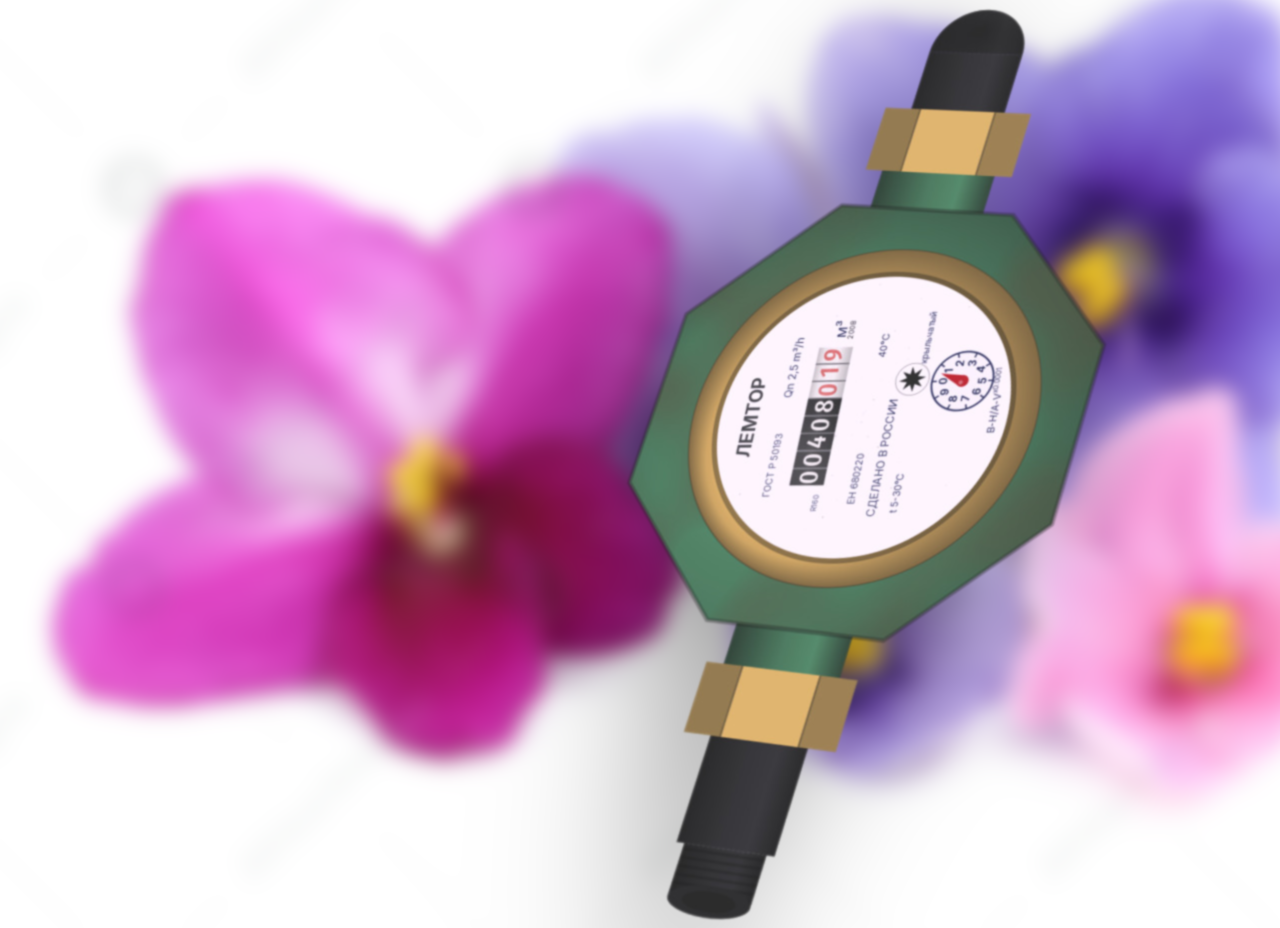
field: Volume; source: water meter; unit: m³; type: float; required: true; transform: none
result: 408.0190 m³
